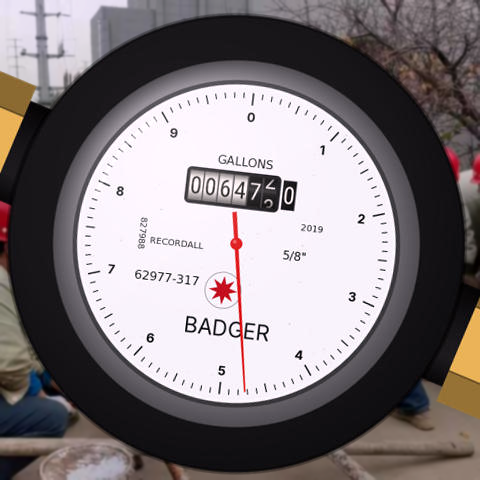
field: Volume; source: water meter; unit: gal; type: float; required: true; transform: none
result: 64724.7 gal
